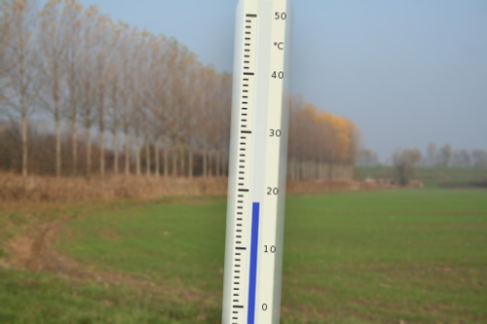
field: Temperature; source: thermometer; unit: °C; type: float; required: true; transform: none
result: 18 °C
